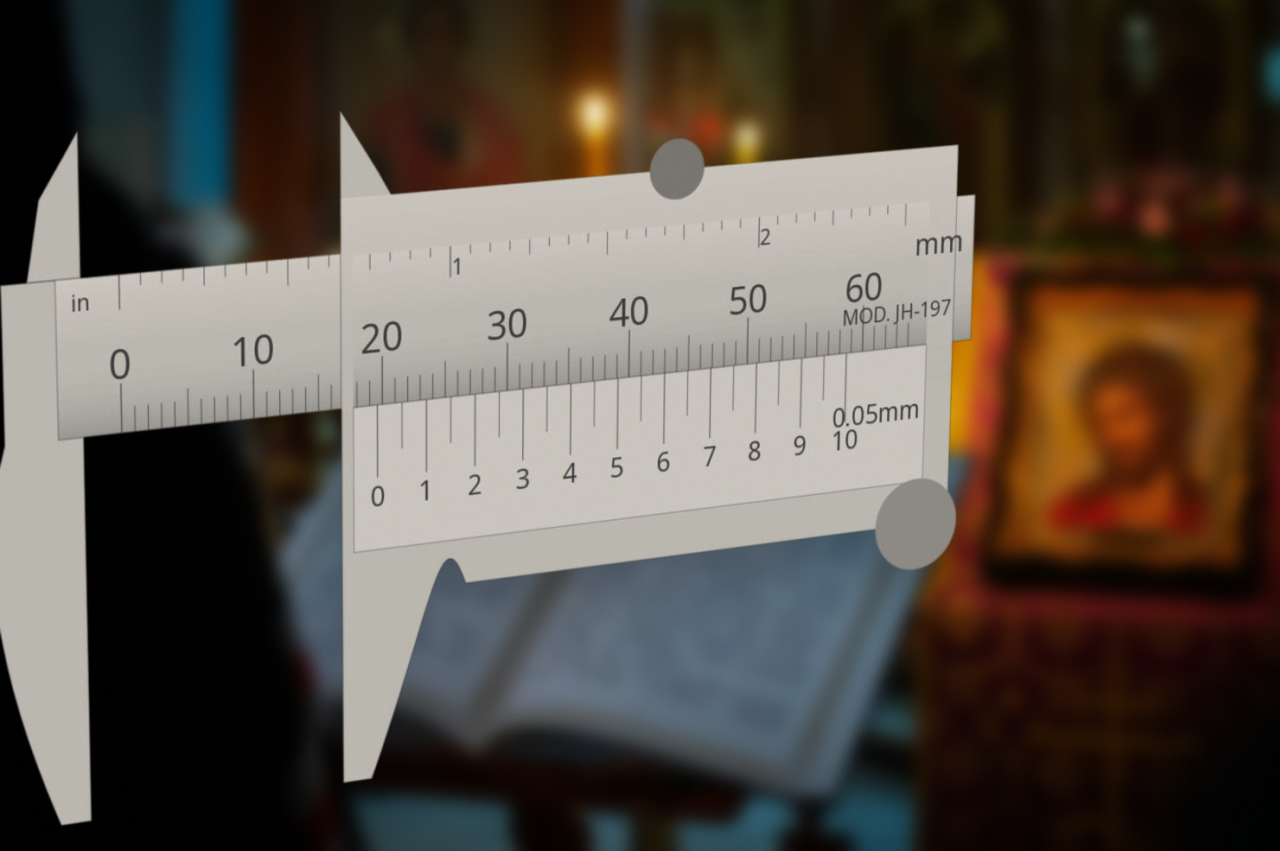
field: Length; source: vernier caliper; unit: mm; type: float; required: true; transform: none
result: 19.6 mm
